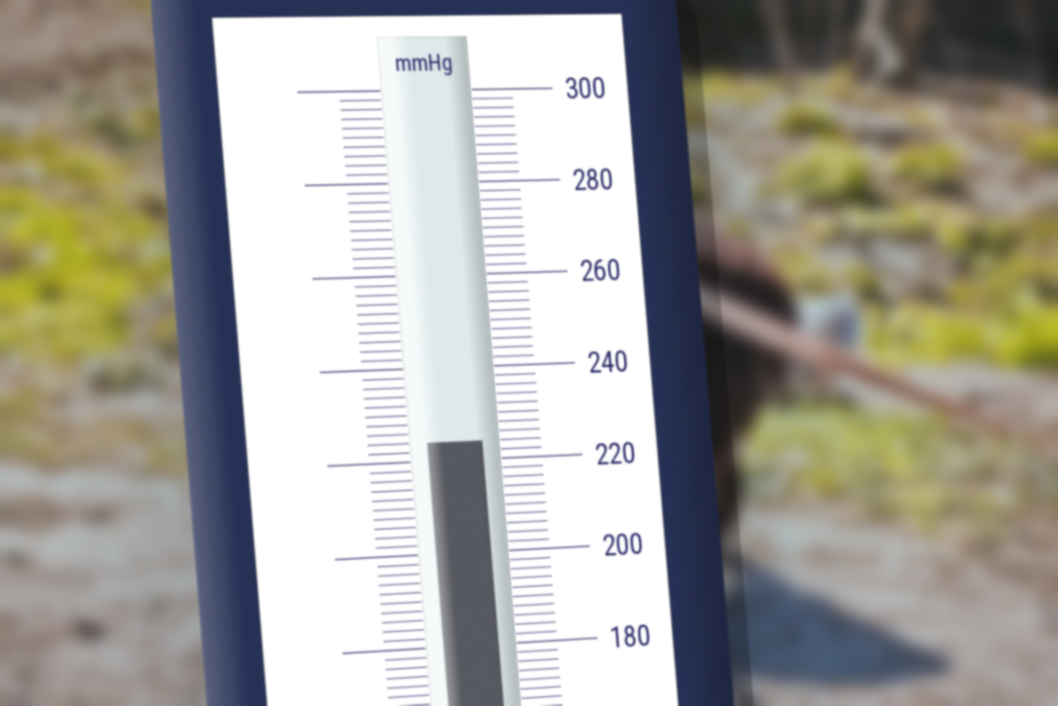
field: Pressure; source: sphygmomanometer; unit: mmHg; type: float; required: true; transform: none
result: 224 mmHg
